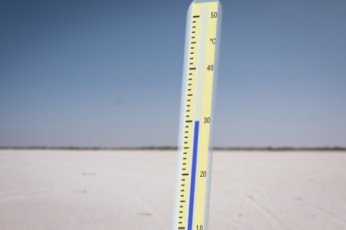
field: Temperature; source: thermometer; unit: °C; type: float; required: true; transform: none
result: 30 °C
